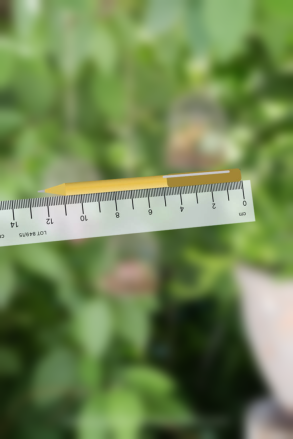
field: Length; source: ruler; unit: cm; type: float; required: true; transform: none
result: 12.5 cm
